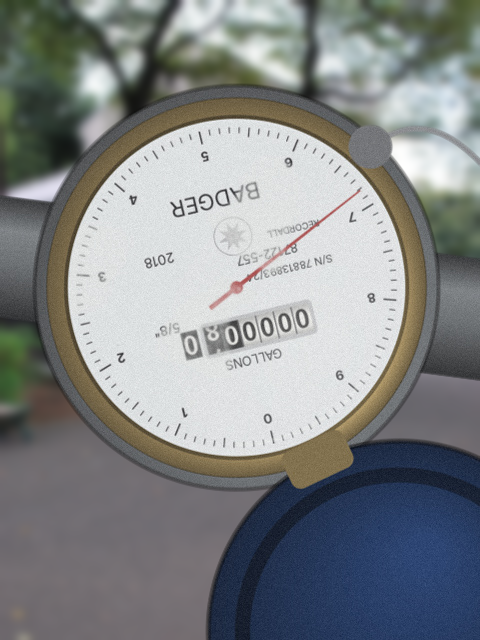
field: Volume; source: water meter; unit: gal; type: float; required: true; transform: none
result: 76.8 gal
